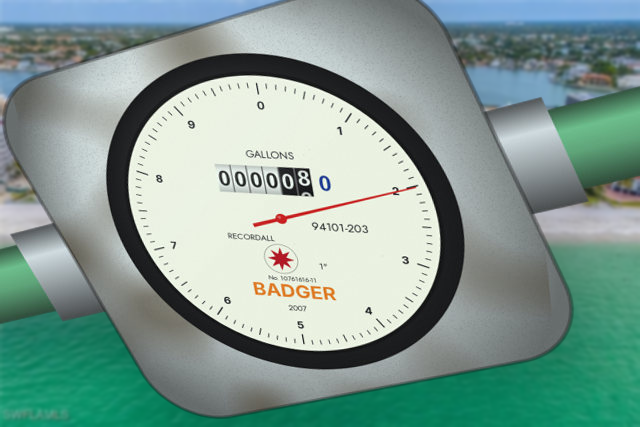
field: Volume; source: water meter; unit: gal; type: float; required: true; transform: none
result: 82.0 gal
